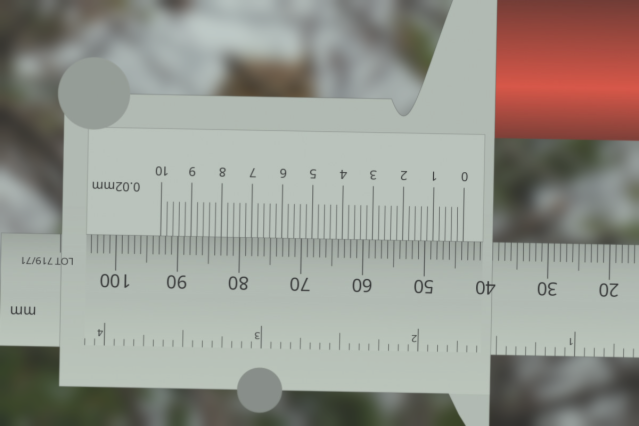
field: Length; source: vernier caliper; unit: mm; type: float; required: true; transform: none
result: 43.8 mm
